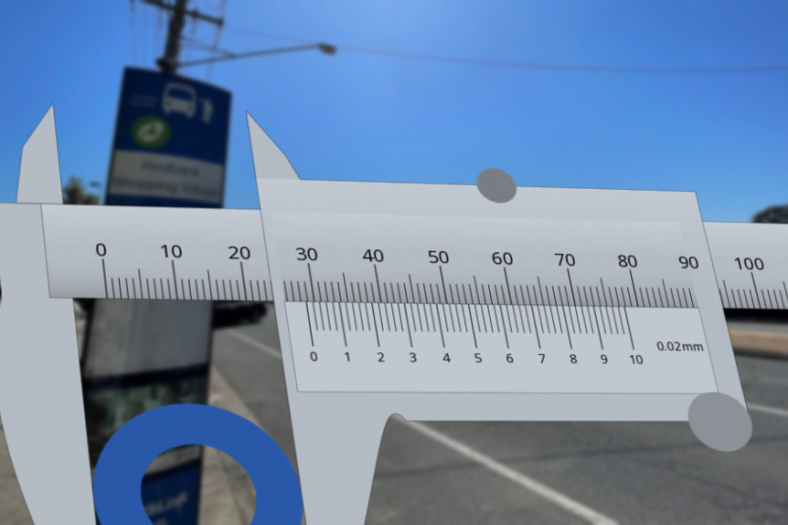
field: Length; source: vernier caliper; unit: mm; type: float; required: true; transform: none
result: 28.8 mm
